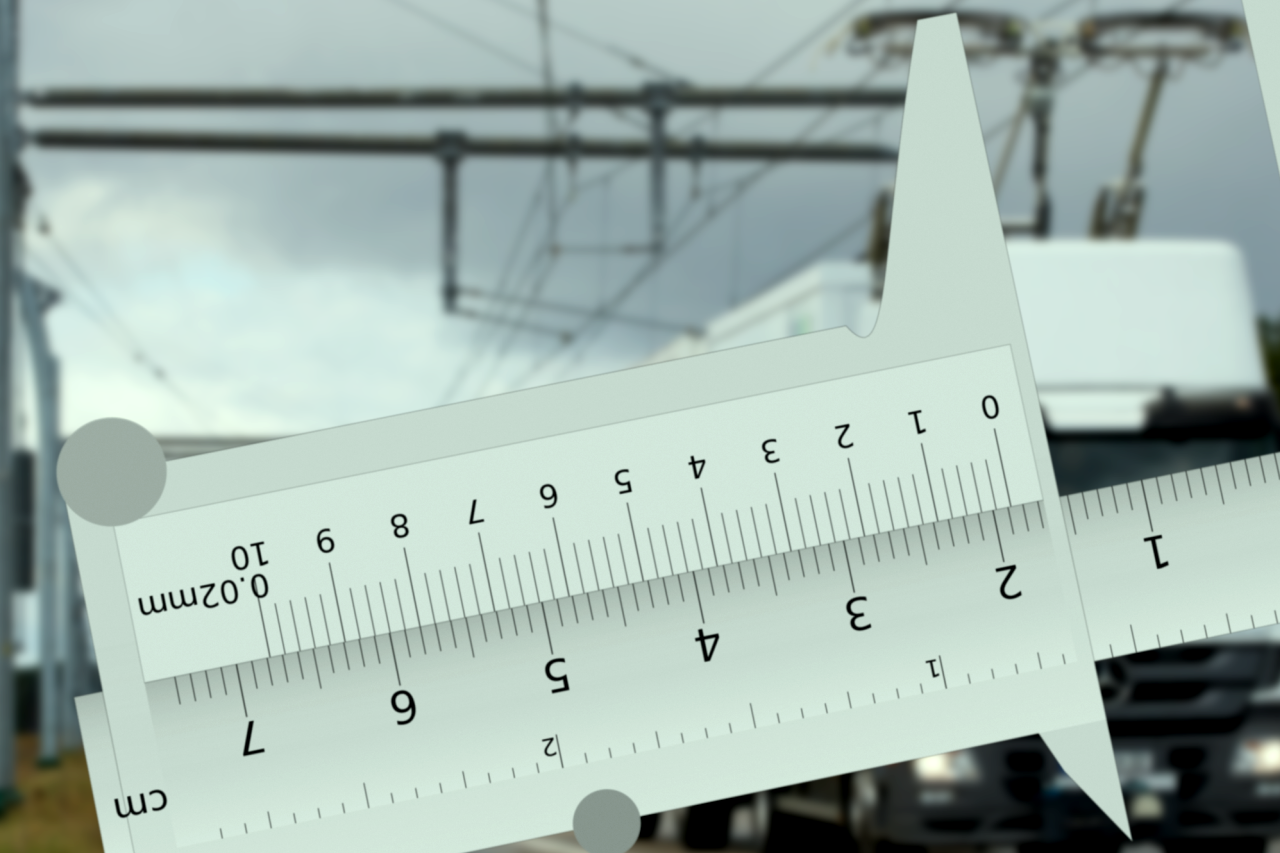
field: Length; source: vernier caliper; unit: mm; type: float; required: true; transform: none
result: 18.8 mm
